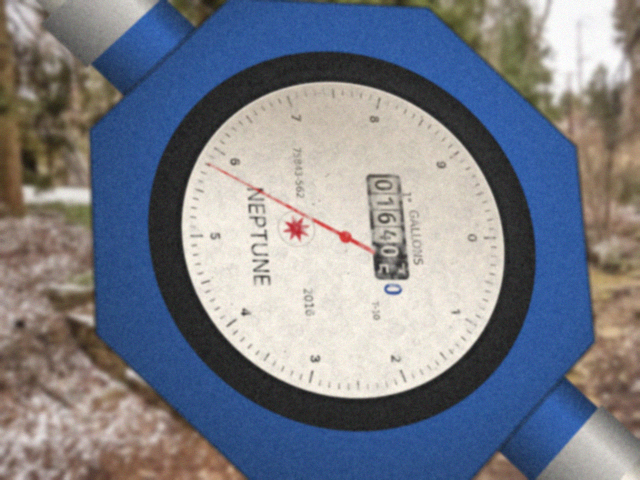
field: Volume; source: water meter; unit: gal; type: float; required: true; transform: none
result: 164045.8 gal
